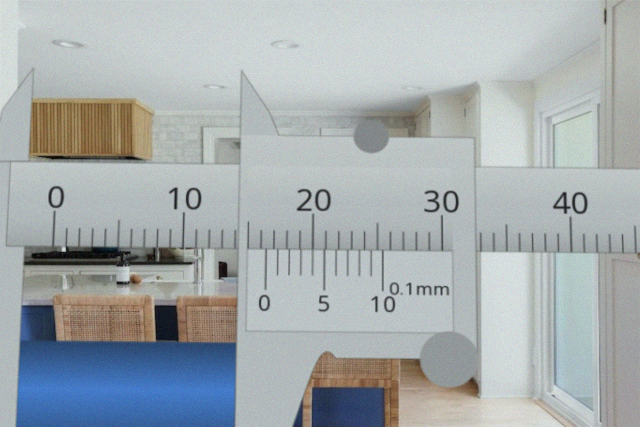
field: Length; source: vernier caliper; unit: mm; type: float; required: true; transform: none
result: 16.4 mm
